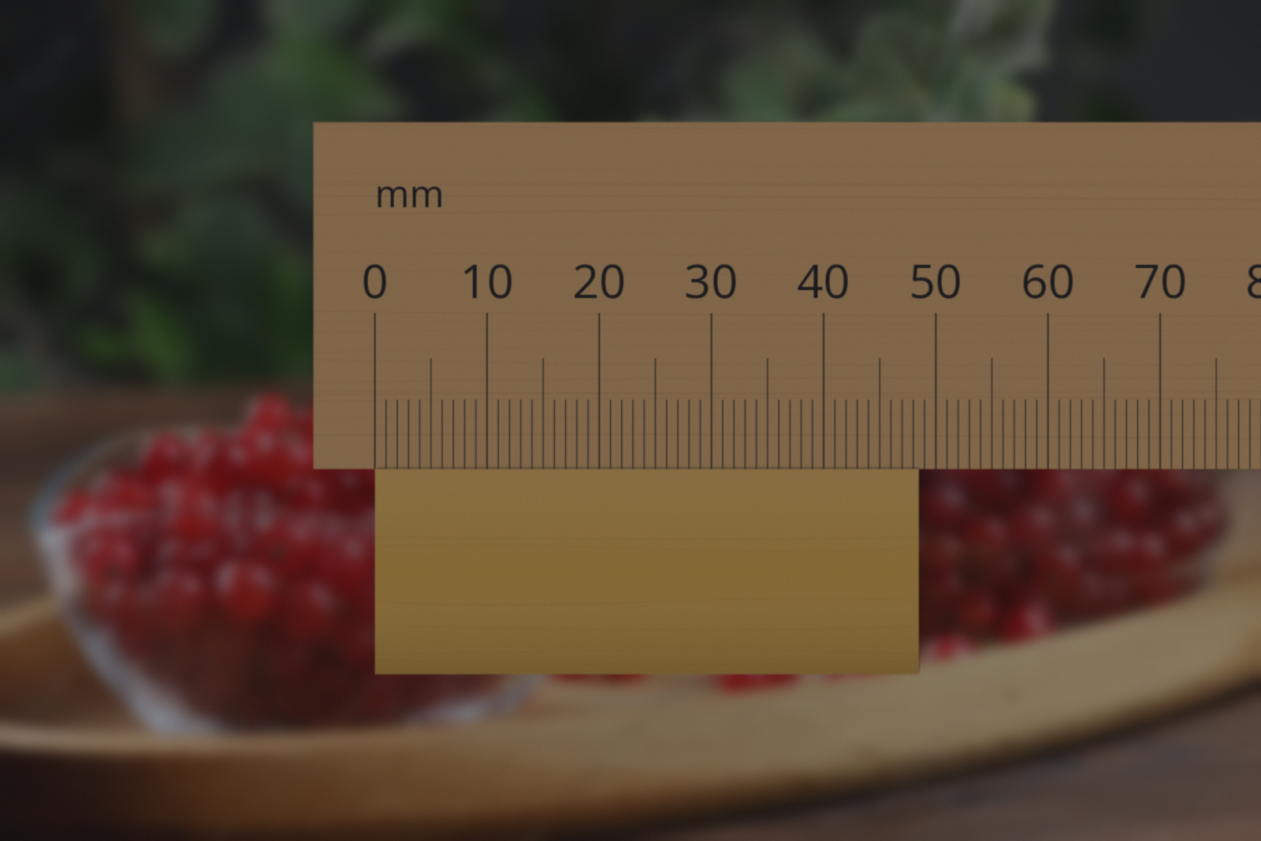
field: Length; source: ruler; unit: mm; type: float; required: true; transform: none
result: 48.5 mm
